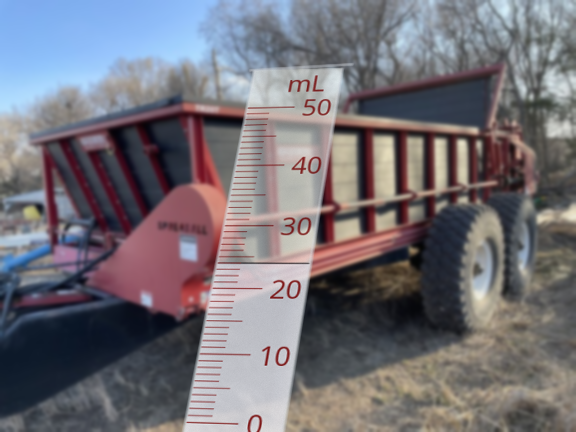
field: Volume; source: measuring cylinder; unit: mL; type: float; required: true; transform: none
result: 24 mL
